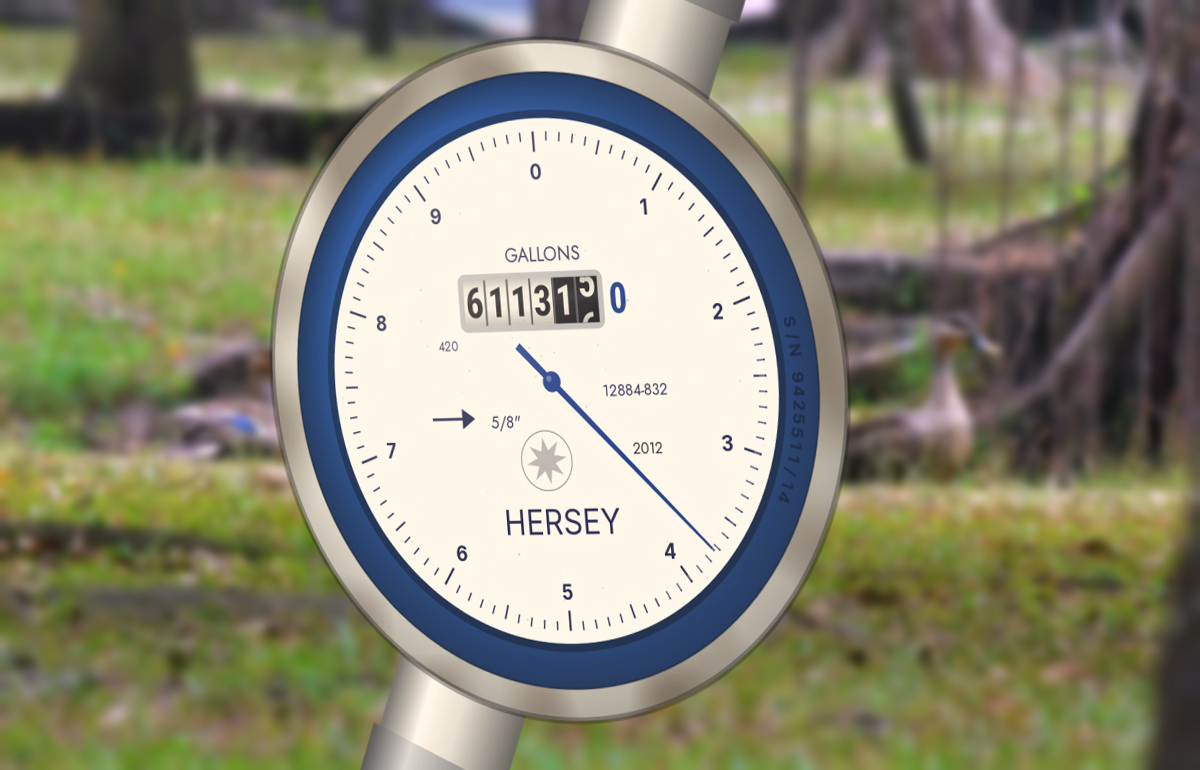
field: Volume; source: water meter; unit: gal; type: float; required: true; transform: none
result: 6113153.7 gal
